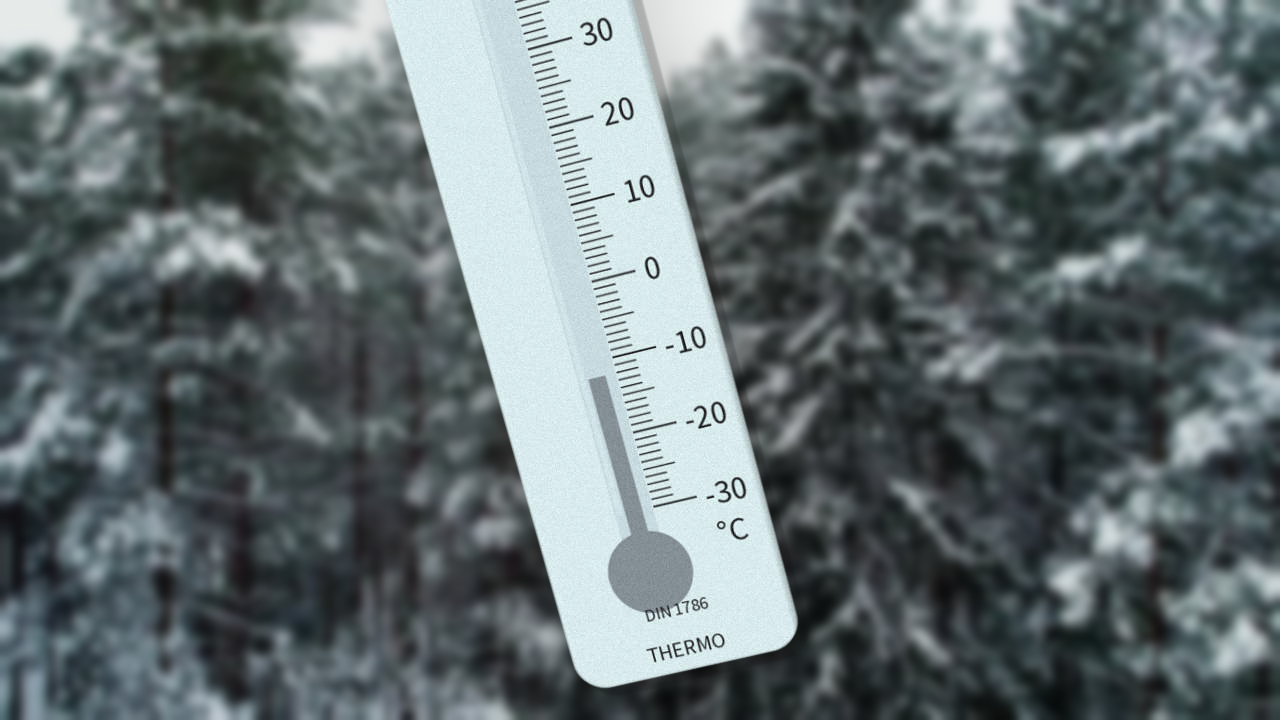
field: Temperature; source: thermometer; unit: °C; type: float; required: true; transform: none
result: -12 °C
